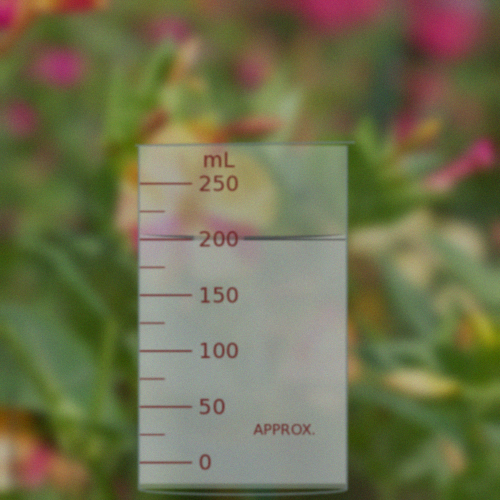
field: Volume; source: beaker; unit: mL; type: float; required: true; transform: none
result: 200 mL
